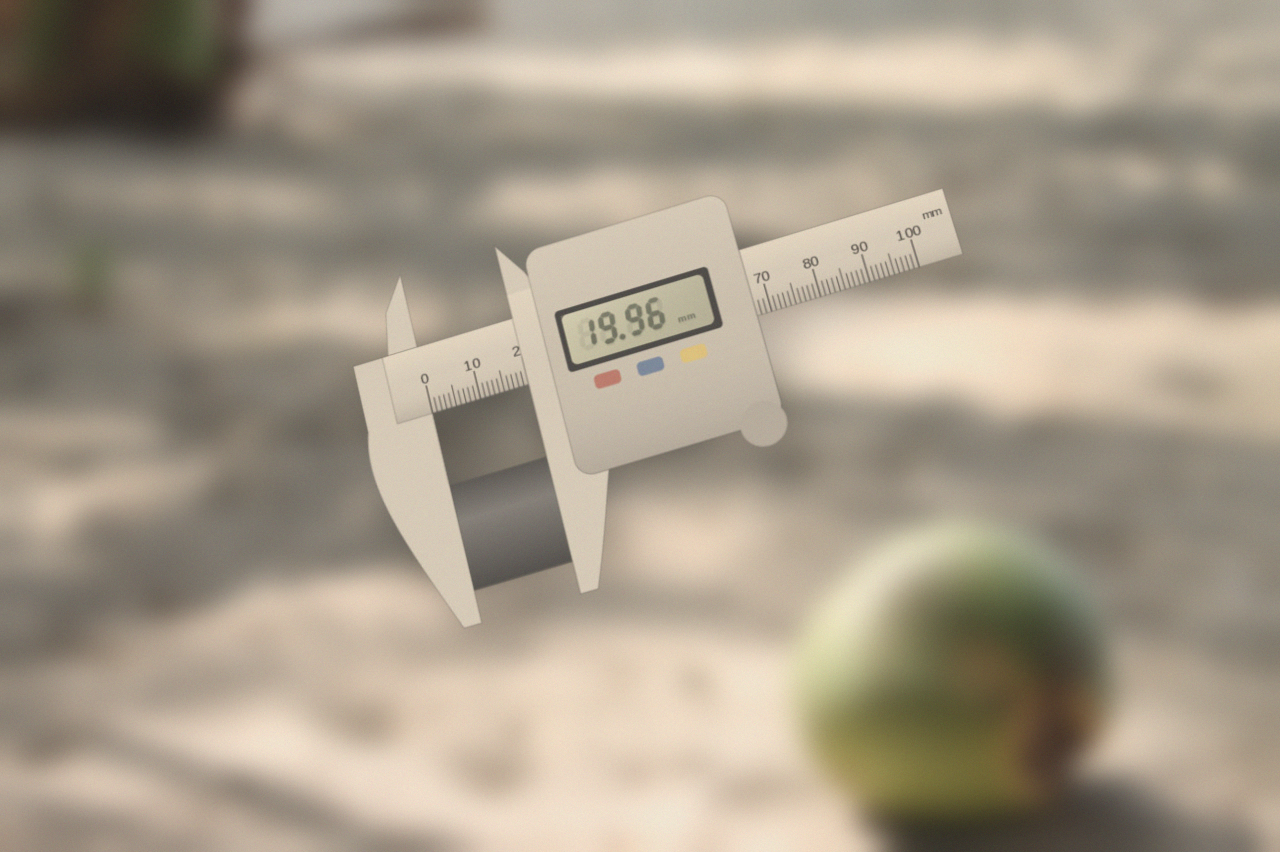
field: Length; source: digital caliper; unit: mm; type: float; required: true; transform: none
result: 19.96 mm
